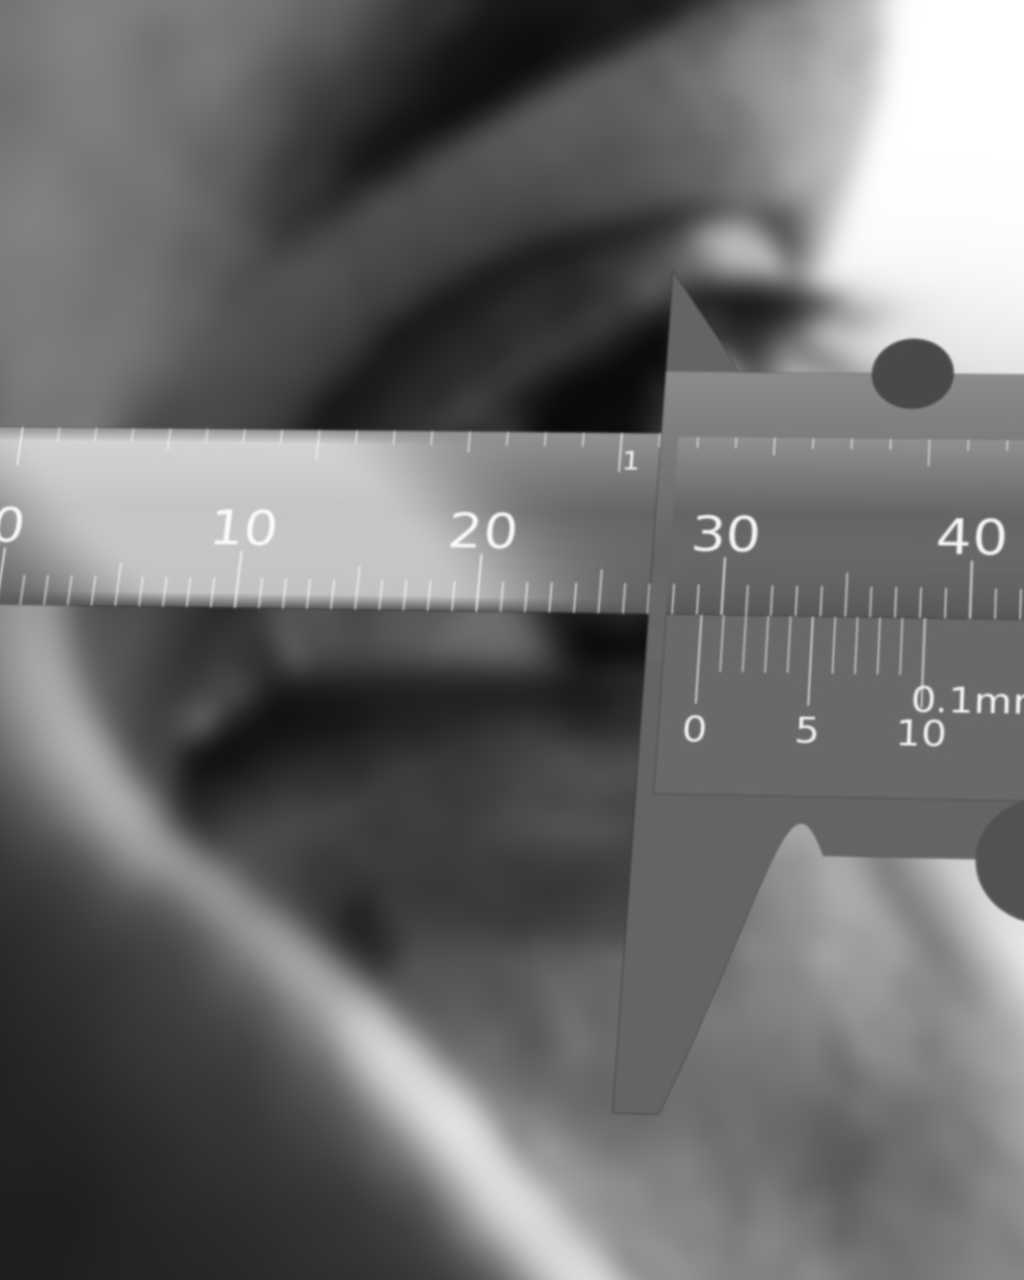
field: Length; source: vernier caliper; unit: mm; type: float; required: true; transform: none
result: 29.2 mm
